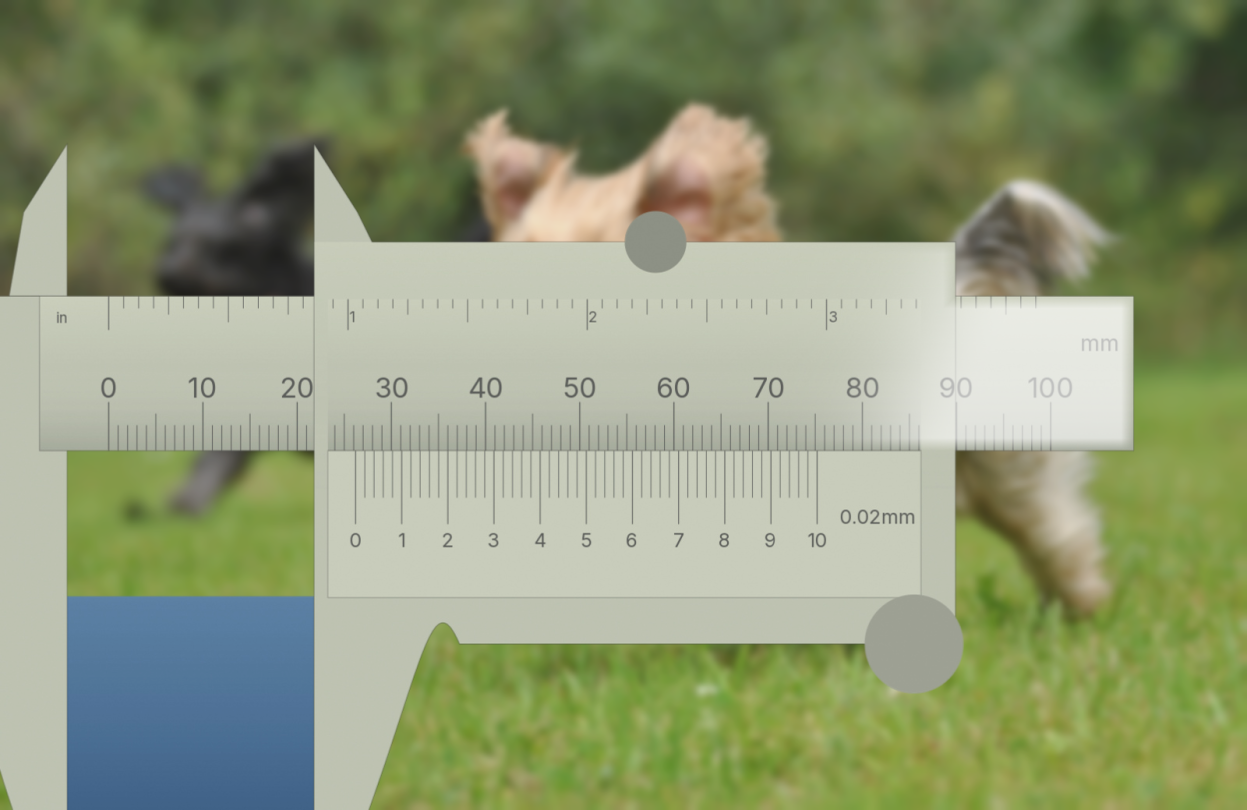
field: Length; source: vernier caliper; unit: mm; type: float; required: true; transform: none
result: 26.2 mm
